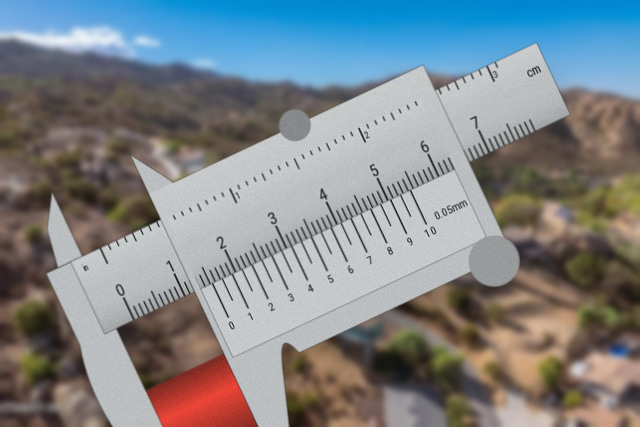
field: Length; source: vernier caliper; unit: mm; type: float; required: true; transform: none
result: 15.4 mm
